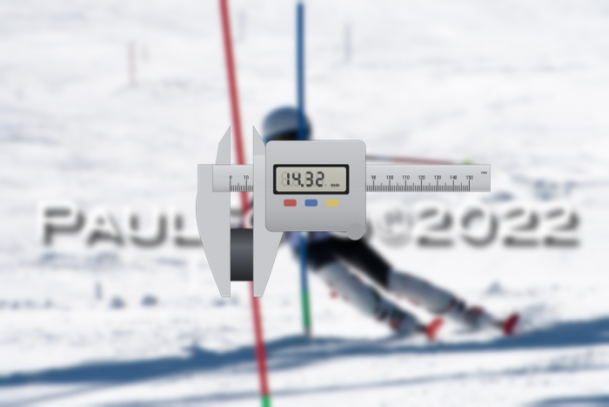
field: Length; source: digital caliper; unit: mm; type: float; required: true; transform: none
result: 14.32 mm
